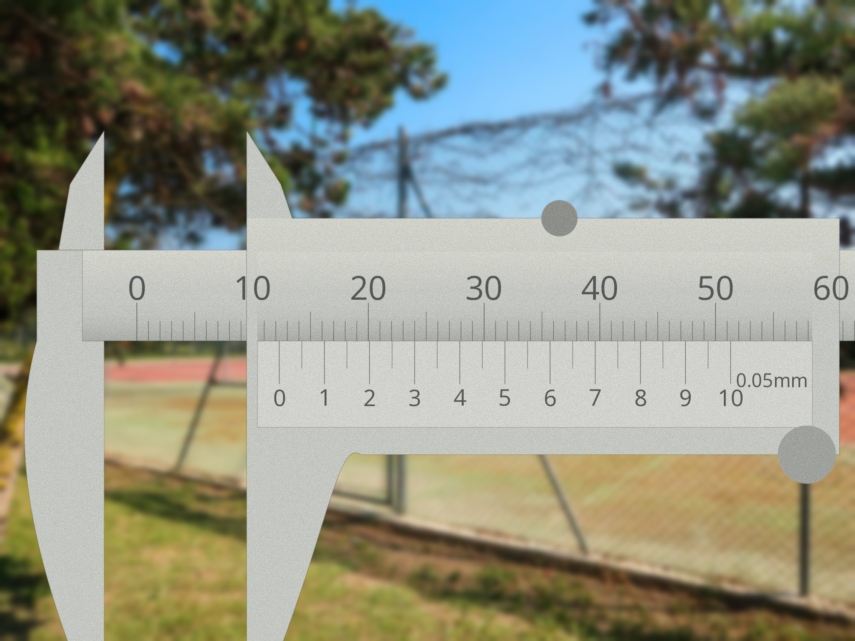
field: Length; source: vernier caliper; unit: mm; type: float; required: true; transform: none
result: 12.3 mm
